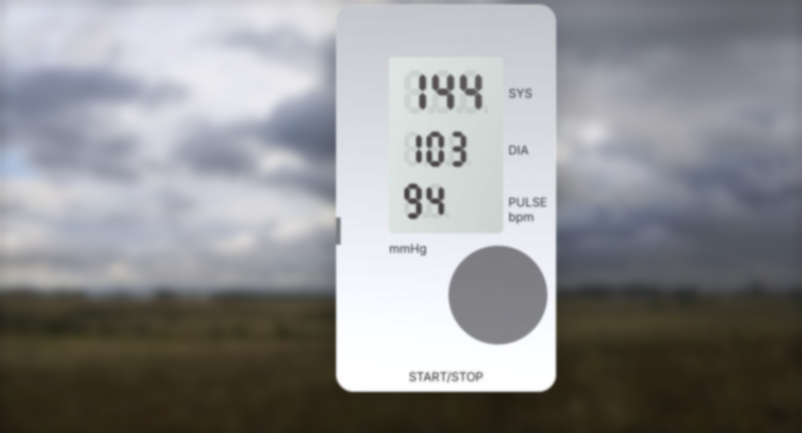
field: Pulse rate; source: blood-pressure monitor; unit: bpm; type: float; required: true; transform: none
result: 94 bpm
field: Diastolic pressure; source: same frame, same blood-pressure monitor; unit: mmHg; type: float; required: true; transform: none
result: 103 mmHg
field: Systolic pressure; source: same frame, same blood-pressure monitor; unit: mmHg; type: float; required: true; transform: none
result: 144 mmHg
